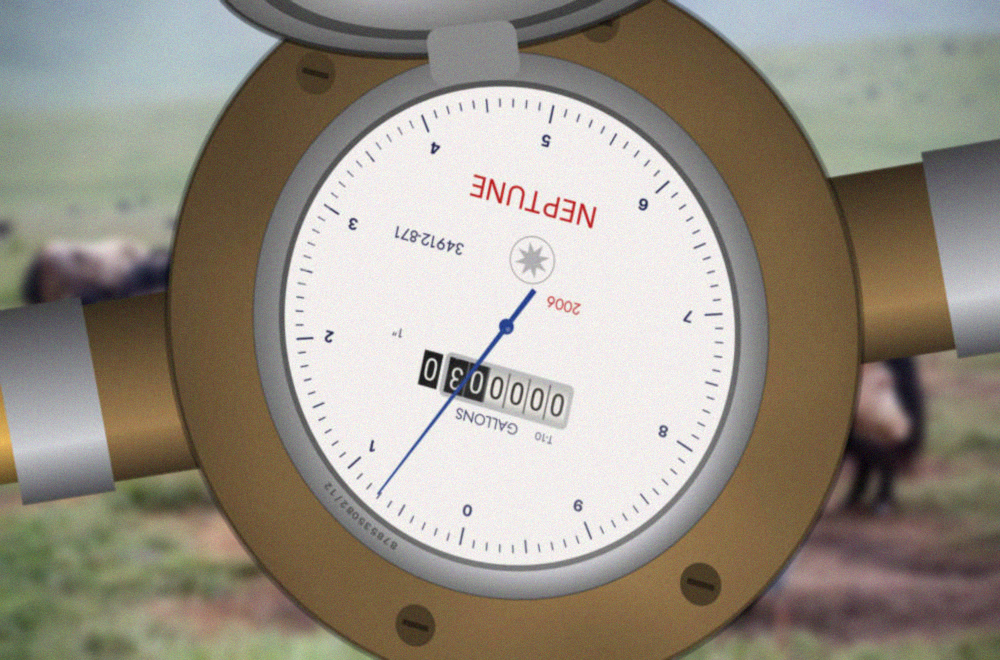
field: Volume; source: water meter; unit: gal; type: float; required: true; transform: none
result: 30.7 gal
